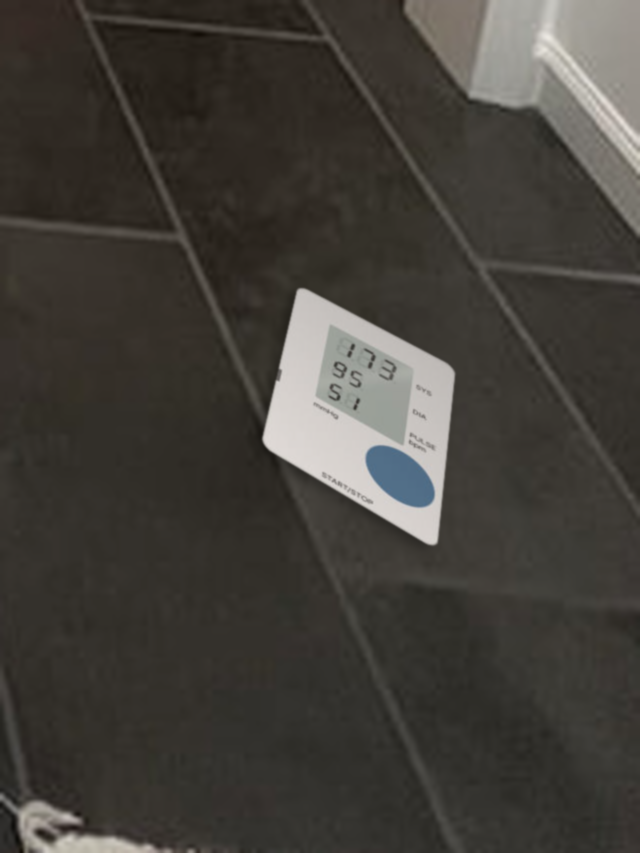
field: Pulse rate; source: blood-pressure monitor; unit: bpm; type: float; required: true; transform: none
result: 51 bpm
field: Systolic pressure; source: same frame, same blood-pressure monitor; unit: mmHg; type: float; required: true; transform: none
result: 173 mmHg
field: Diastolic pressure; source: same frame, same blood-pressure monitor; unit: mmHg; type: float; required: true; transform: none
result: 95 mmHg
